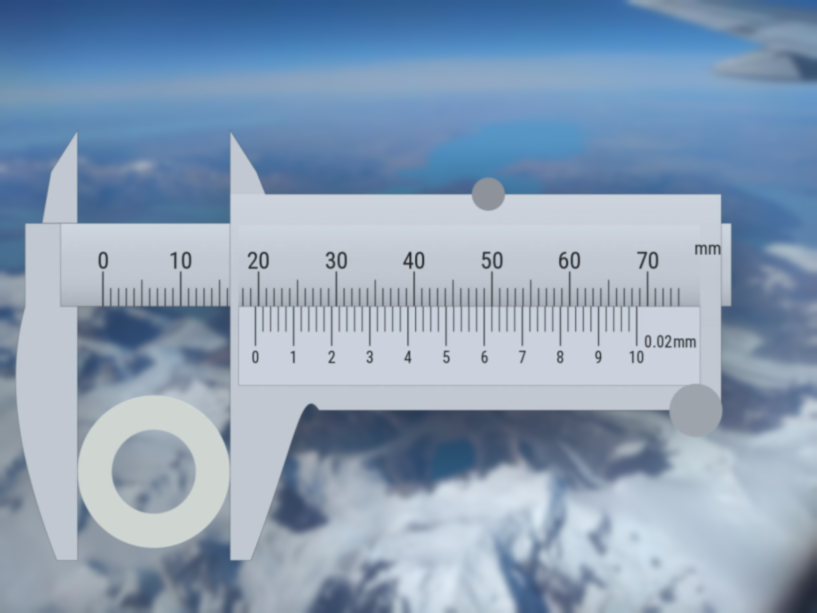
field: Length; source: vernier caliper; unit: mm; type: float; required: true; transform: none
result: 19.6 mm
